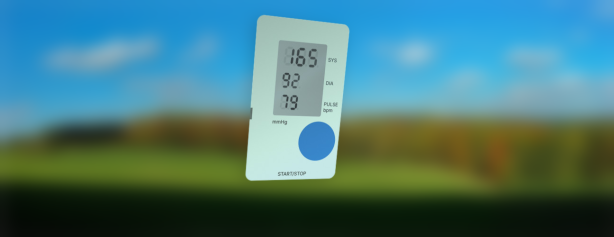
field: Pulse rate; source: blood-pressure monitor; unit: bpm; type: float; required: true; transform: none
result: 79 bpm
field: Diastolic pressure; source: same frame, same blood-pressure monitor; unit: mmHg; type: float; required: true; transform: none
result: 92 mmHg
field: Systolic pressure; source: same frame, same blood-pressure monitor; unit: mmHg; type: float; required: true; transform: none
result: 165 mmHg
